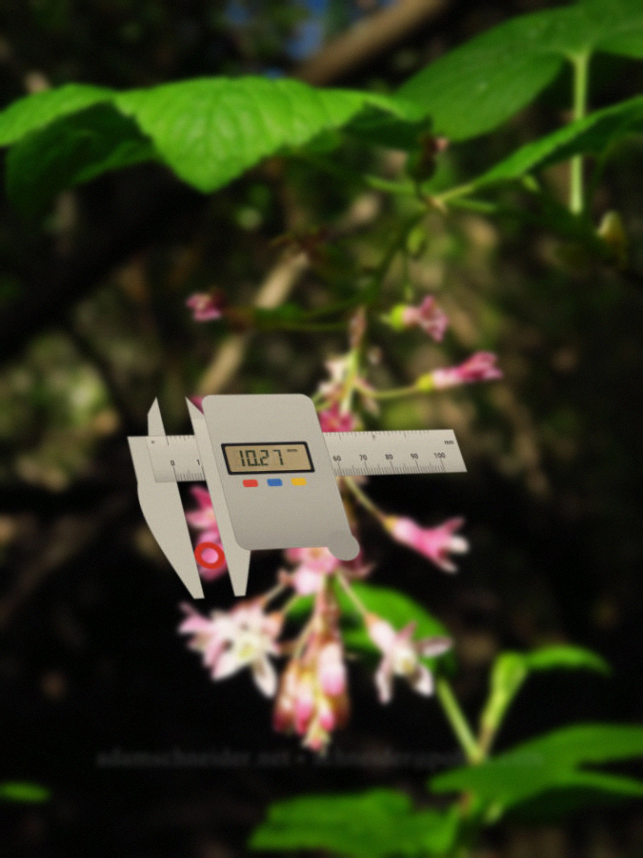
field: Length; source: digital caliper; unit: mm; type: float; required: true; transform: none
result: 10.27 mm
